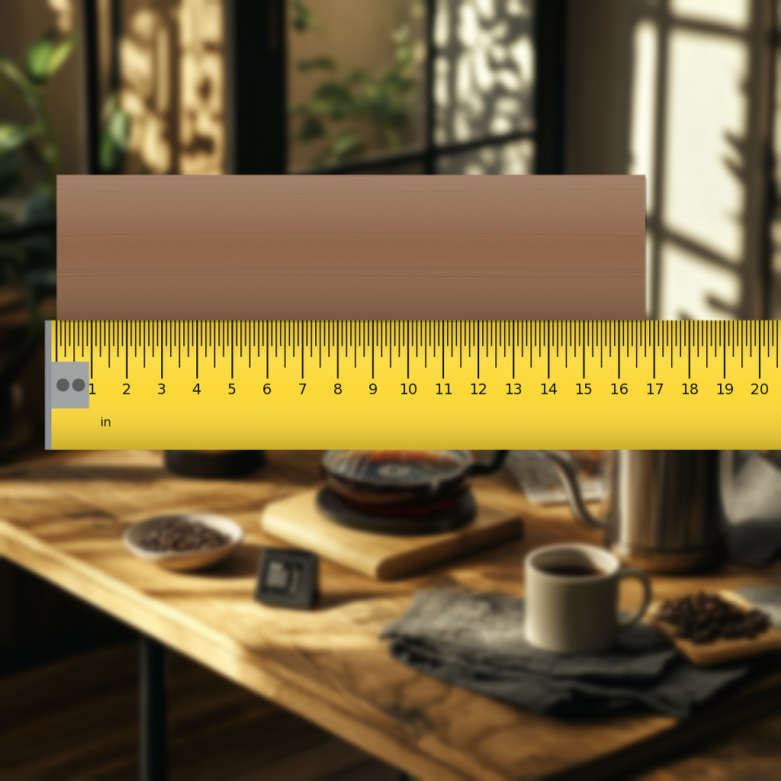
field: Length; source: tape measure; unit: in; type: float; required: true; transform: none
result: 16.75 in
